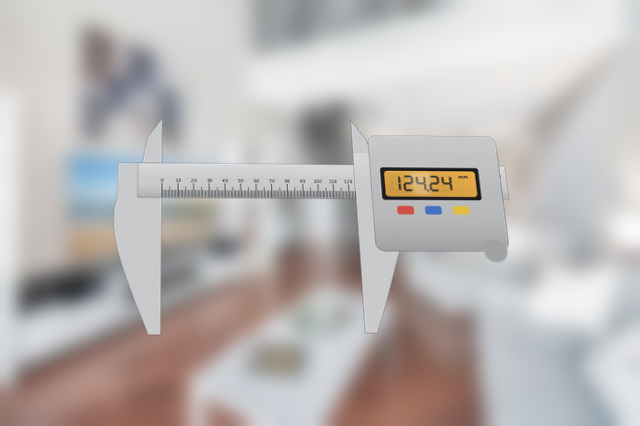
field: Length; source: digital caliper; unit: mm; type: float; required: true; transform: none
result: 124.24 mm
